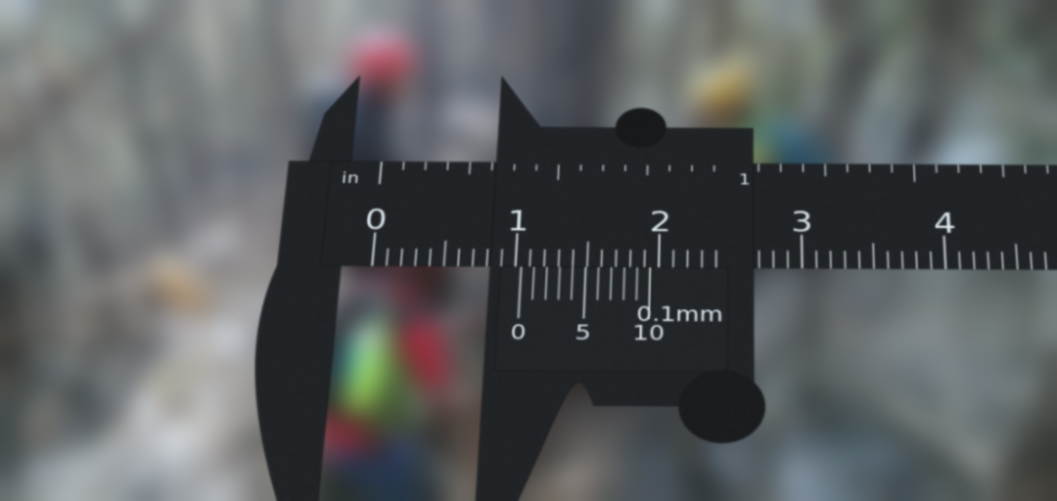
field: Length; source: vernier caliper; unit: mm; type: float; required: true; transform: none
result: 10.4 mm
